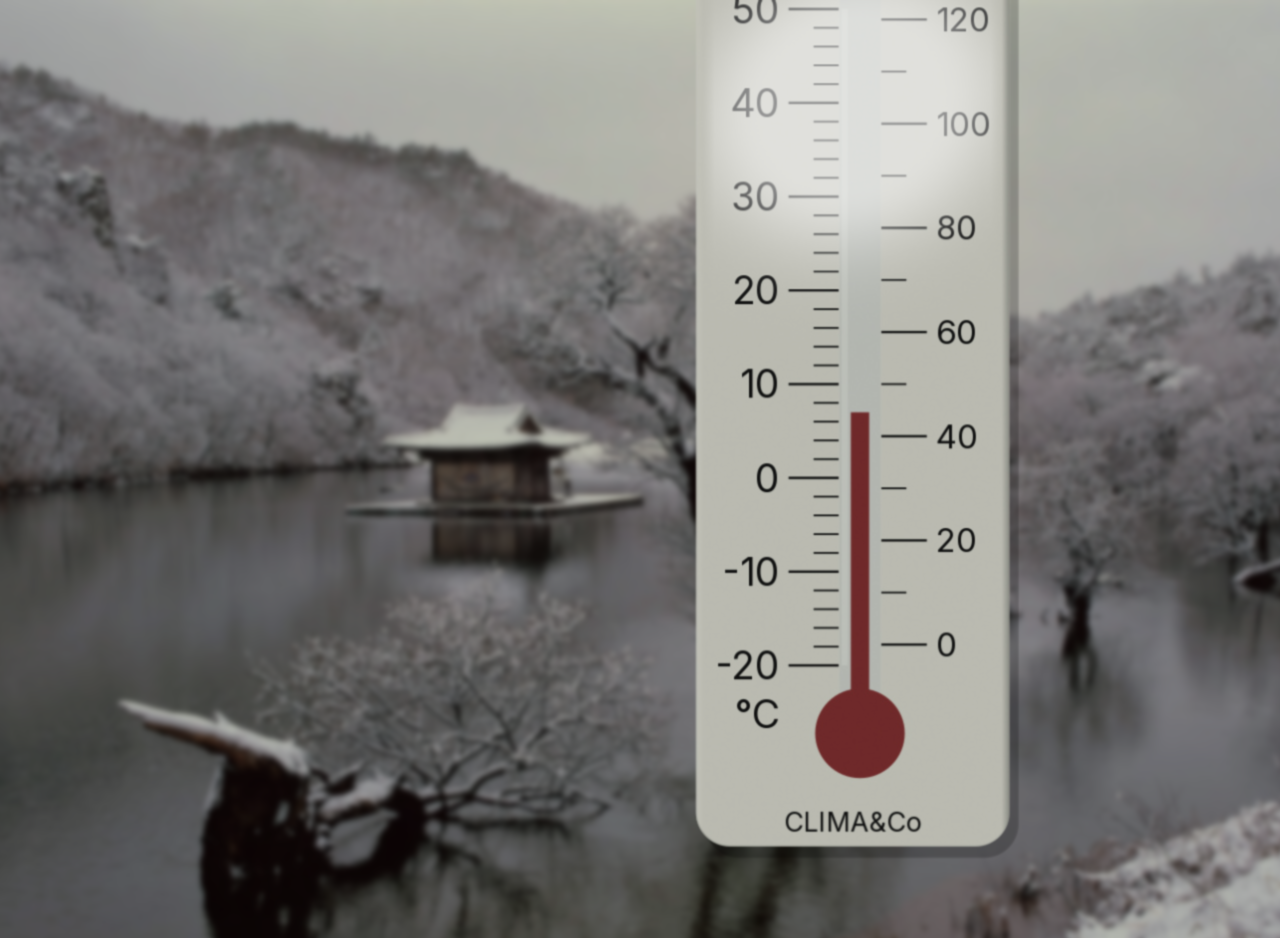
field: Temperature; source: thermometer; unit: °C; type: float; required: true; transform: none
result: 7 °C
